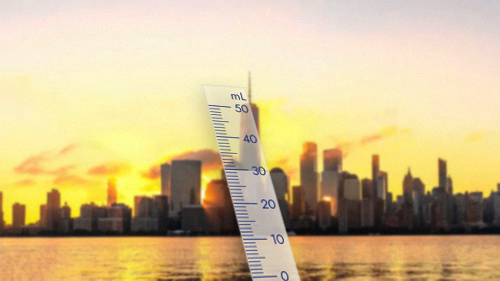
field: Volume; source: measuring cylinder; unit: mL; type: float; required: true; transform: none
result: 30 mL
